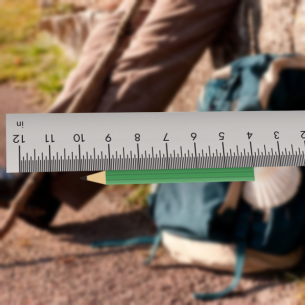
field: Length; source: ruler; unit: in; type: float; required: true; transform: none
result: 6 in
